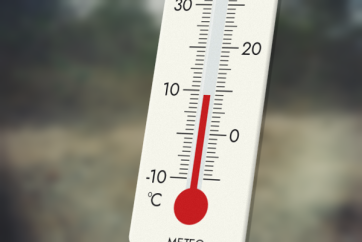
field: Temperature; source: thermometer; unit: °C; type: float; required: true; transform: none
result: 9 °C
